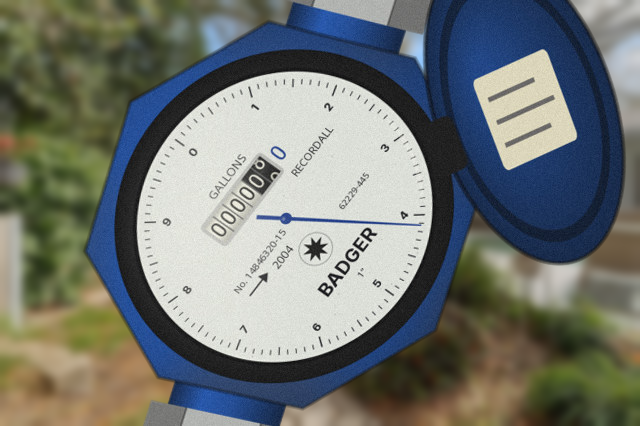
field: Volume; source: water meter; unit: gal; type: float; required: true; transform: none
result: 84.1 gal
